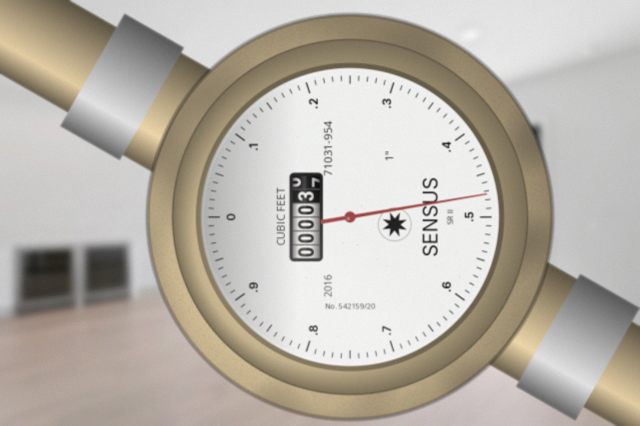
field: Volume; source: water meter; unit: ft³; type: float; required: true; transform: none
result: 36.47 ft³
